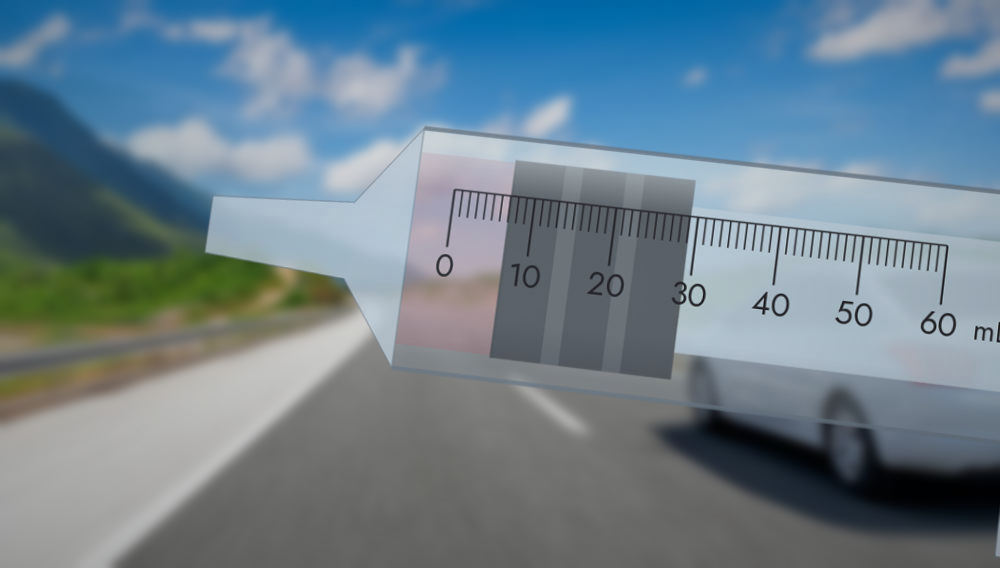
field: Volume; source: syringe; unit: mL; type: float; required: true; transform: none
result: 7 mL
